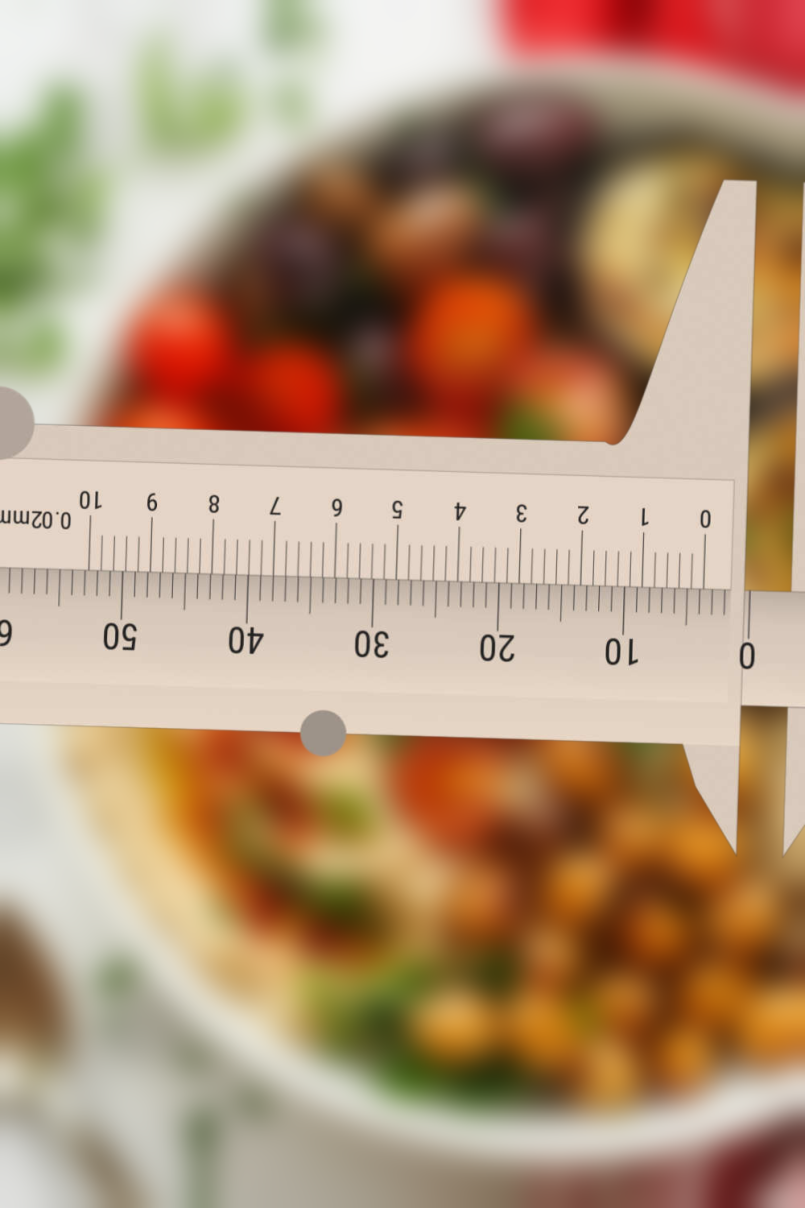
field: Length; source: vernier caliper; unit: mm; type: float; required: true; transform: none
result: 3.7 mm
